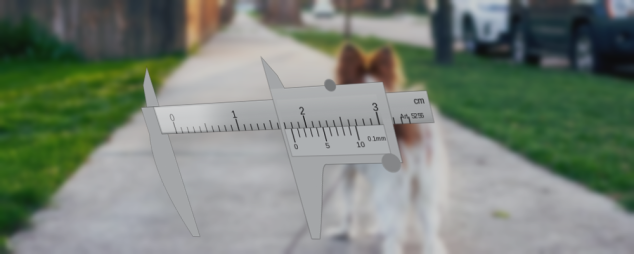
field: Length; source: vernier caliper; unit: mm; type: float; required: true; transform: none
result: 17.8 mm
